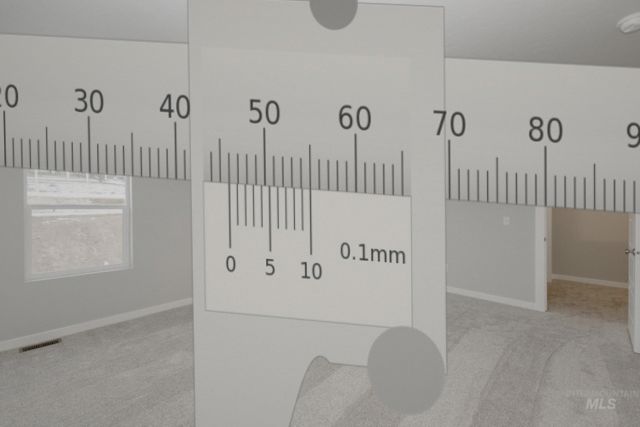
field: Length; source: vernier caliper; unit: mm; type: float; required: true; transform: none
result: 46.0 mm
